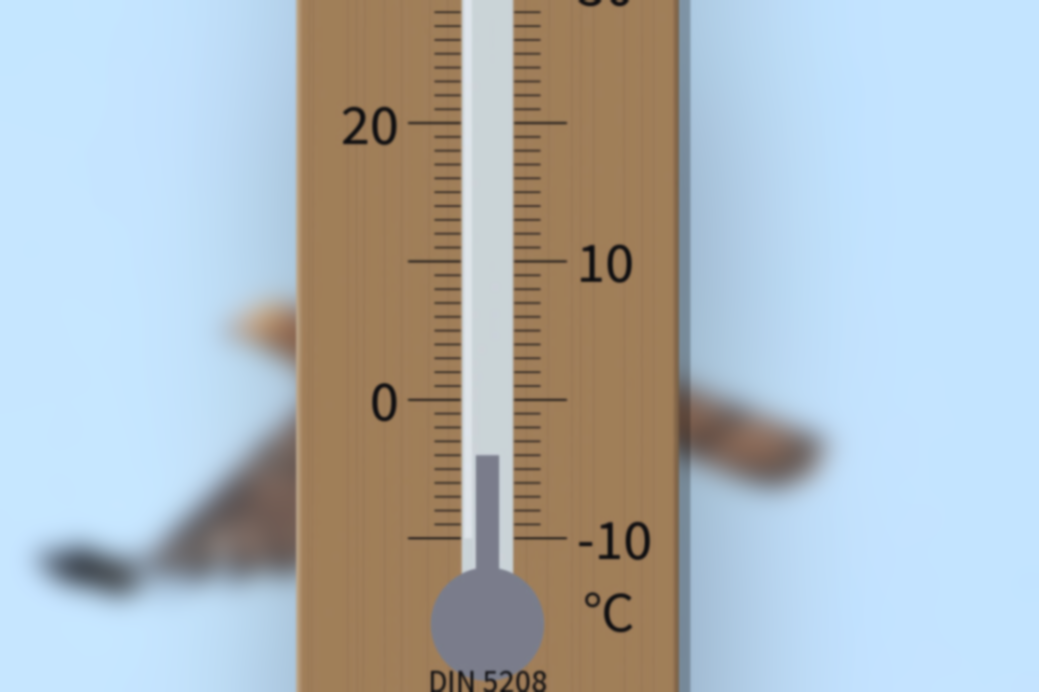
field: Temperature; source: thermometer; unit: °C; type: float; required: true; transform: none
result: -4 °C
